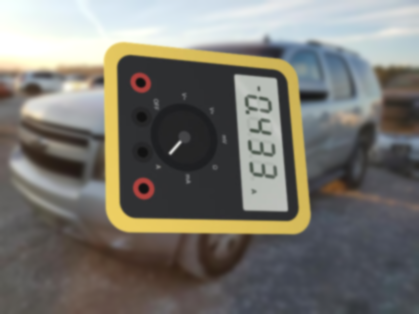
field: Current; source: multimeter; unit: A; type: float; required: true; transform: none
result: -0.433 A
